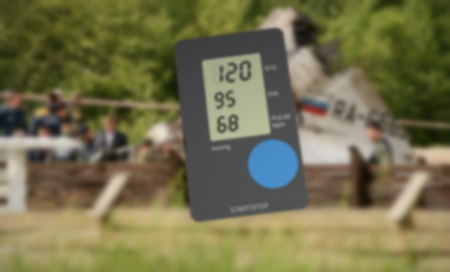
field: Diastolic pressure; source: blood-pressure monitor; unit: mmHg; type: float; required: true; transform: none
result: 95 mmHg
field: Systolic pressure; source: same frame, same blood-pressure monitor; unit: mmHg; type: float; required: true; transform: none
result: 120 mmHg
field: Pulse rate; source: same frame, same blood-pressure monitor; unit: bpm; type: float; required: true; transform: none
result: 68 bpm
